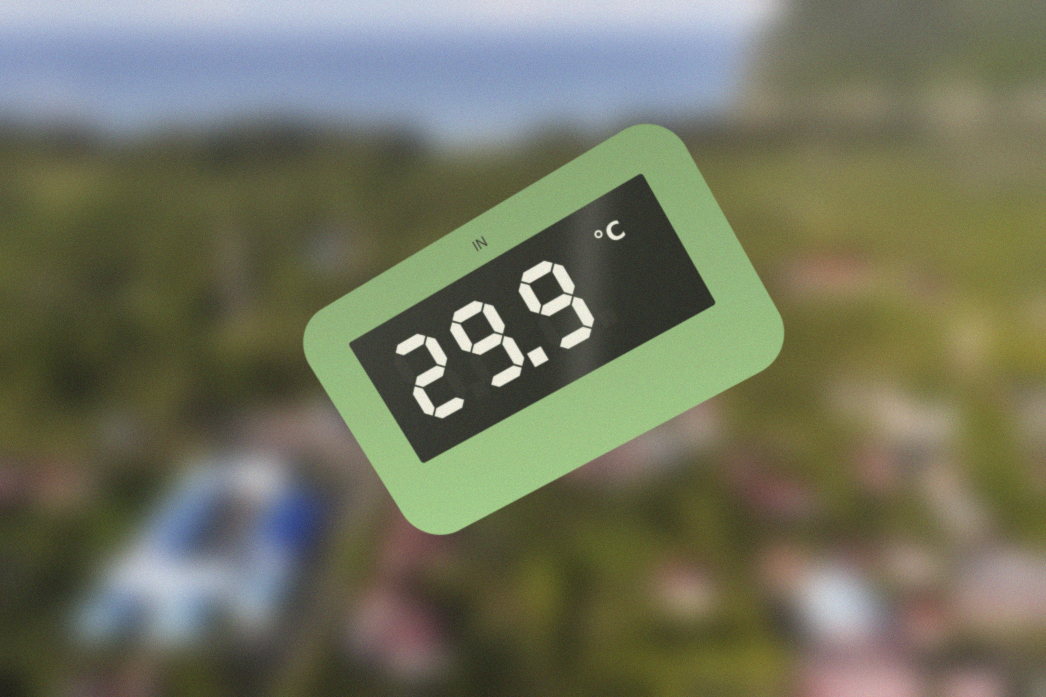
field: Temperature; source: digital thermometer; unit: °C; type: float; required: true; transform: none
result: 29.9 °C
